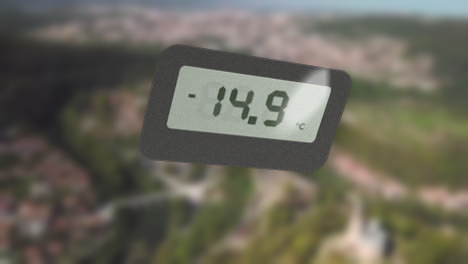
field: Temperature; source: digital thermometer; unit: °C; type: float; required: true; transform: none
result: -14.9 °C
